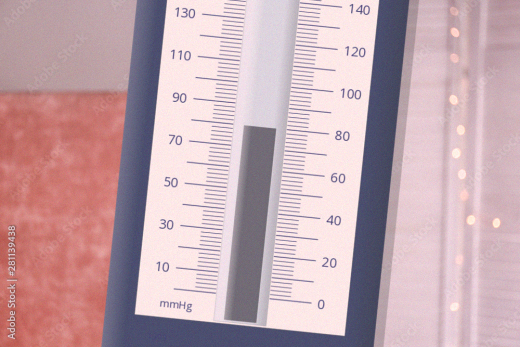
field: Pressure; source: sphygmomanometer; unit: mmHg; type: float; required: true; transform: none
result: 80 mmHg
